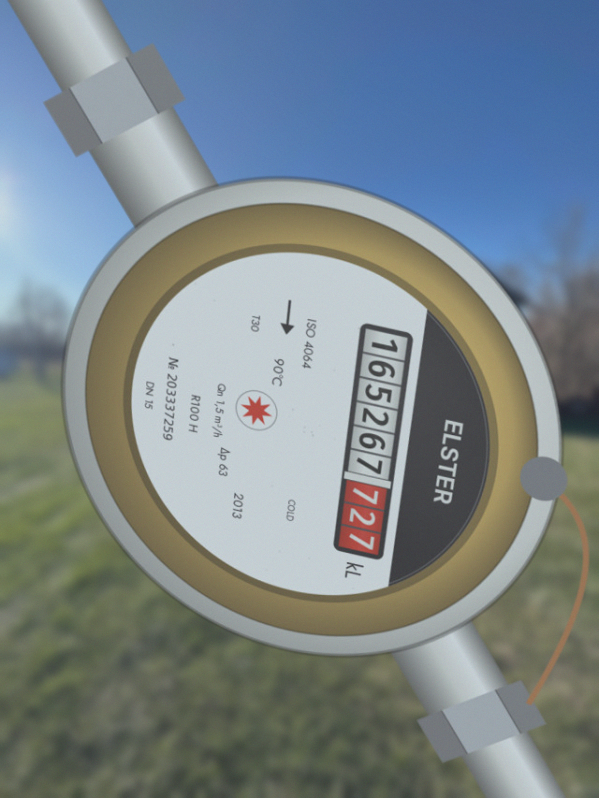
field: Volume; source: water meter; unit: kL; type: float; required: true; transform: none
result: 165267.727 kL
